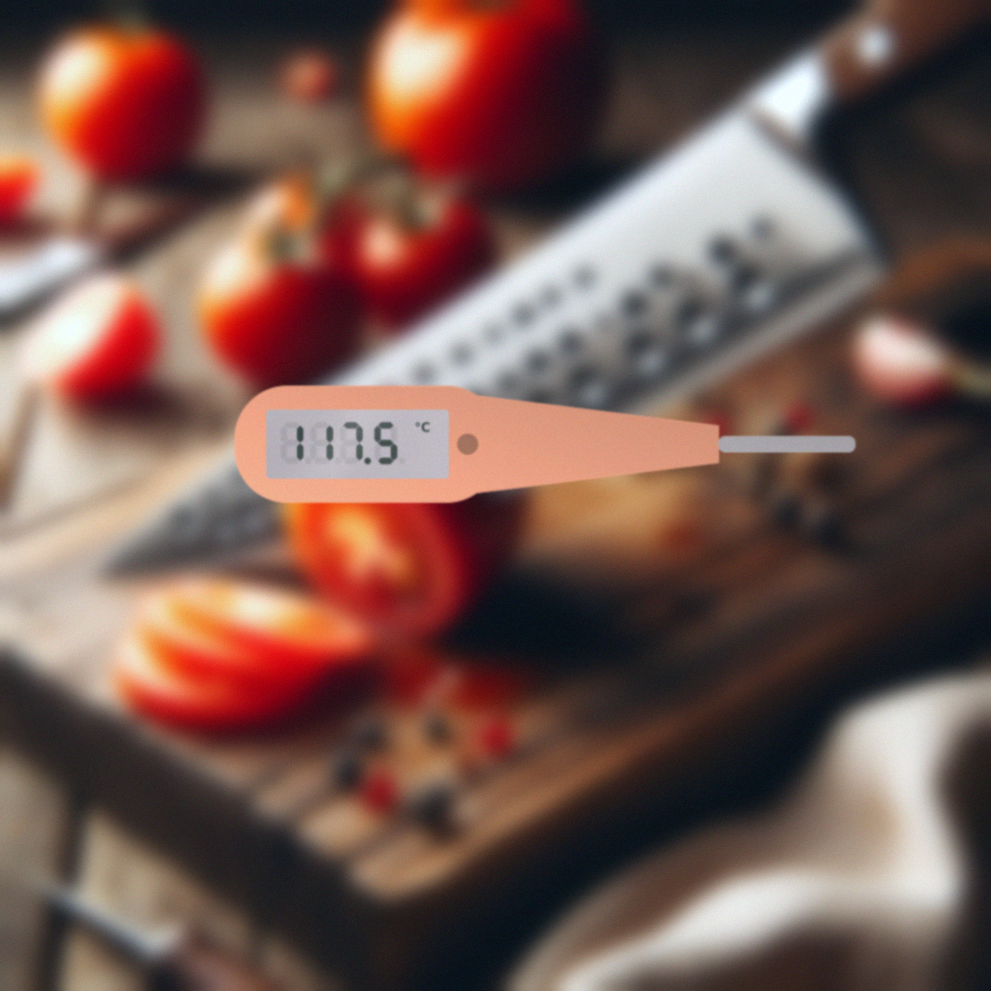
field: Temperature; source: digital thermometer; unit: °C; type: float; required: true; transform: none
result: 117.5 °C
